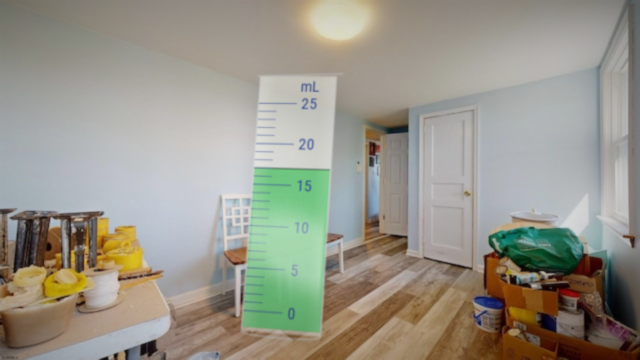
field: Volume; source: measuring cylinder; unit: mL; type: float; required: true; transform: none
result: 17 mL
